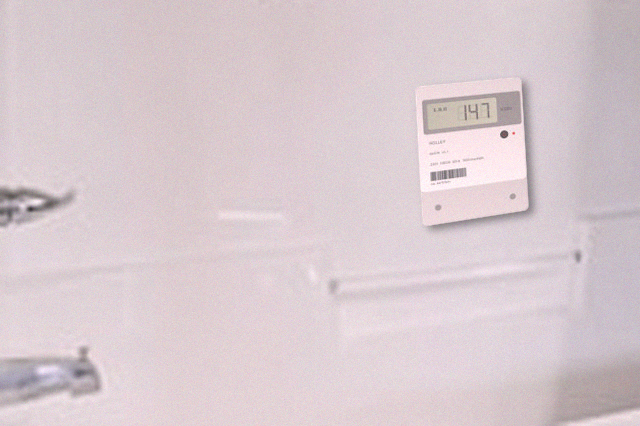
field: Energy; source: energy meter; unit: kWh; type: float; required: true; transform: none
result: 147 kWh
